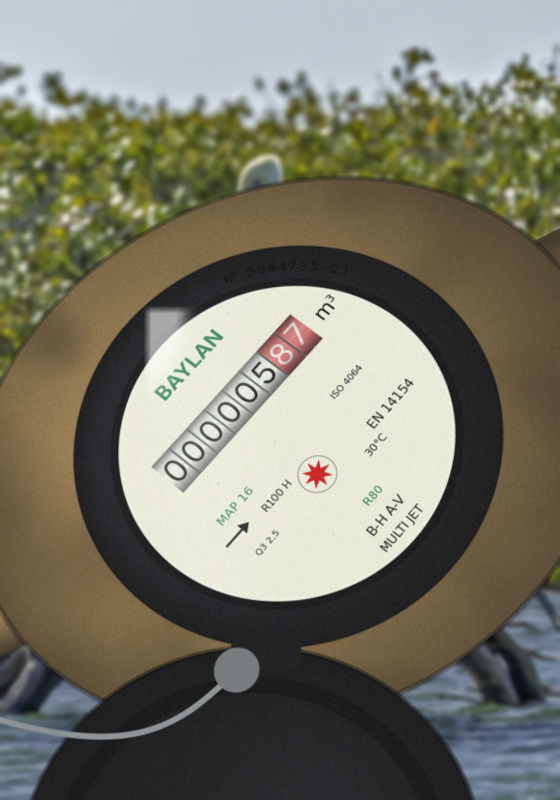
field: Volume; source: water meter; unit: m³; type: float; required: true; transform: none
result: 5.87 m³
